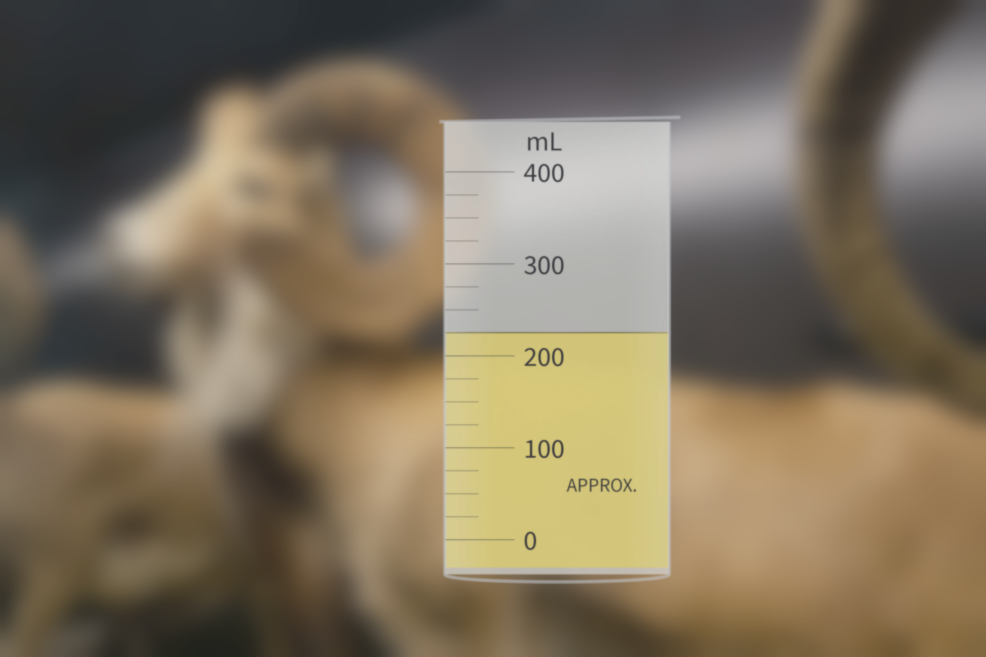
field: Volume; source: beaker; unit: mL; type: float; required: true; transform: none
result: 225 mL
